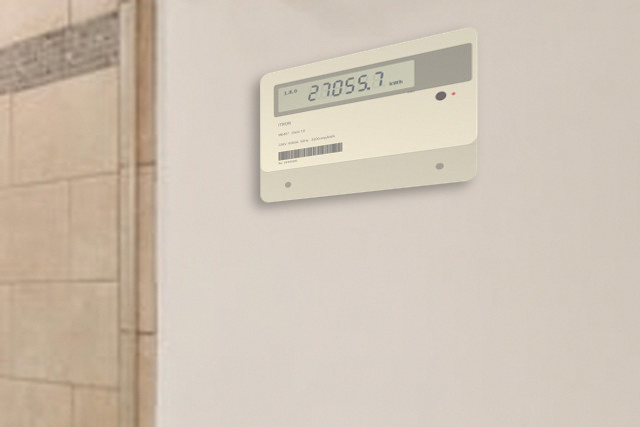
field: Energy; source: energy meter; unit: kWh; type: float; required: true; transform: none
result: 27055.7 kWh
